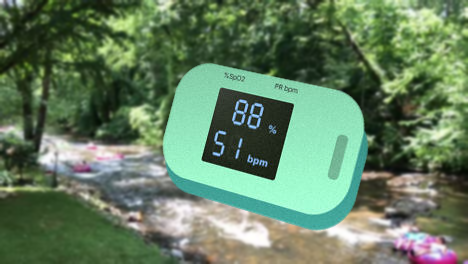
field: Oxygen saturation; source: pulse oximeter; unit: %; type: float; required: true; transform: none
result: 88 %
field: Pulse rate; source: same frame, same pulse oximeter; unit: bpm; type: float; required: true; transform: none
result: 51 bpm
